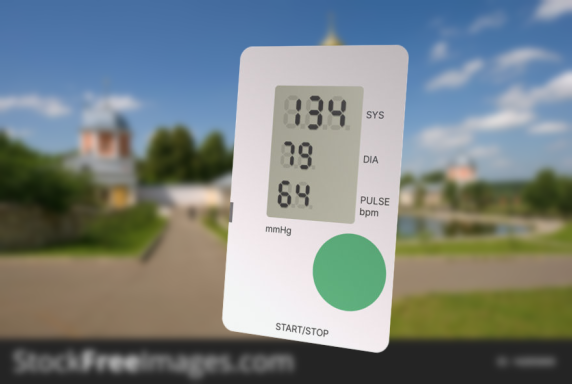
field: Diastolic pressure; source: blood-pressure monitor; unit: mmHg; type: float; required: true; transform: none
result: 79 mmHg
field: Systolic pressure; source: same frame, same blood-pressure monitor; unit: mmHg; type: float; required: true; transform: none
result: 134 mmHg
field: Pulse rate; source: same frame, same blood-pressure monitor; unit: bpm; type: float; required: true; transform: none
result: 64 bpm
